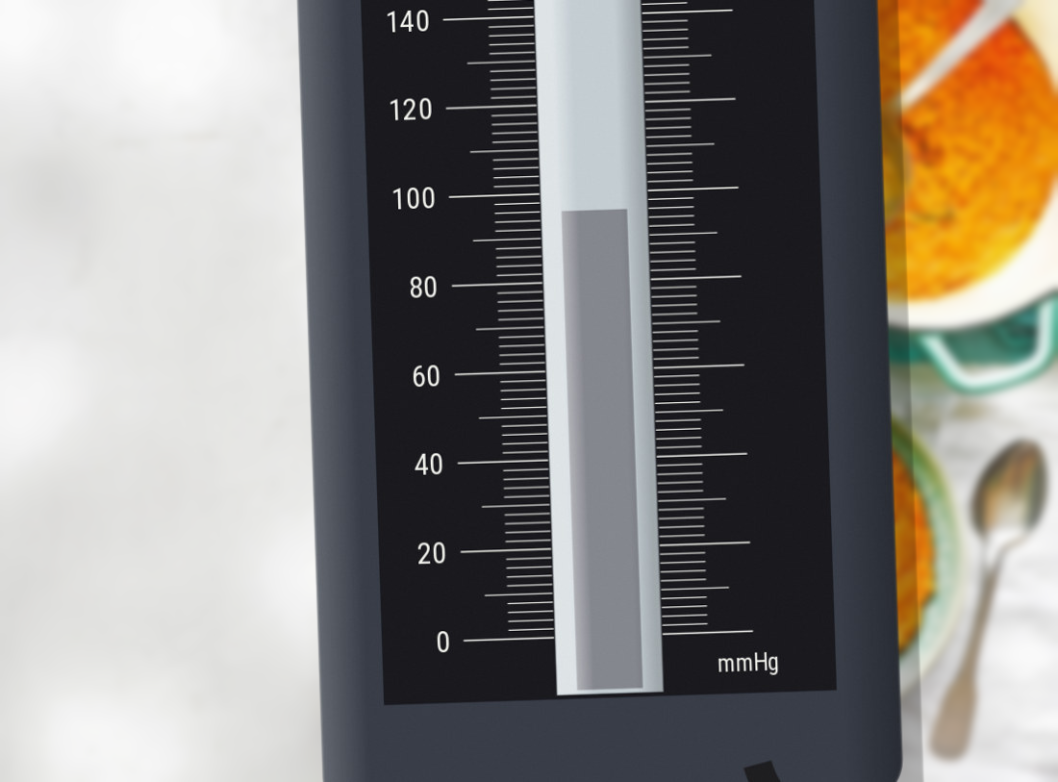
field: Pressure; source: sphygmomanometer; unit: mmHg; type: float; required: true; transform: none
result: 96 mmHg
